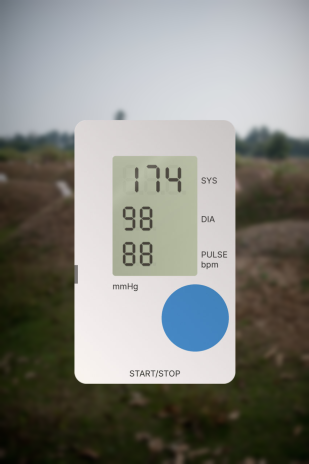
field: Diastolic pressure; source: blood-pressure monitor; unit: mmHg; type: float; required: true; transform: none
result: 98 mmHg
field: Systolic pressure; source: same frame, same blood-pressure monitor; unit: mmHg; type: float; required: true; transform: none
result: 174 mmHg
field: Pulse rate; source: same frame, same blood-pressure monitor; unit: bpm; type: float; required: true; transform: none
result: 88 bpm
